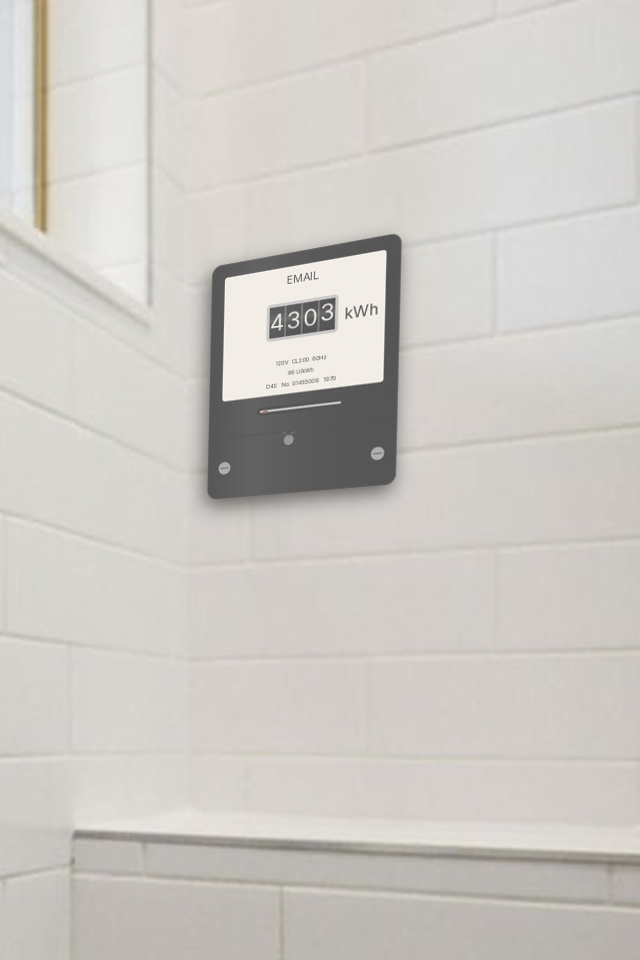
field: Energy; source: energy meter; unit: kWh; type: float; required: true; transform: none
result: 4303 kWh
